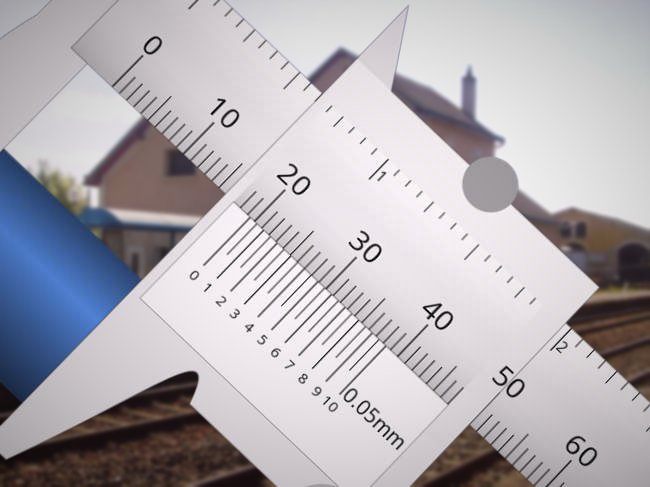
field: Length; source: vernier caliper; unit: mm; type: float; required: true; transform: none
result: 19.4 mm
